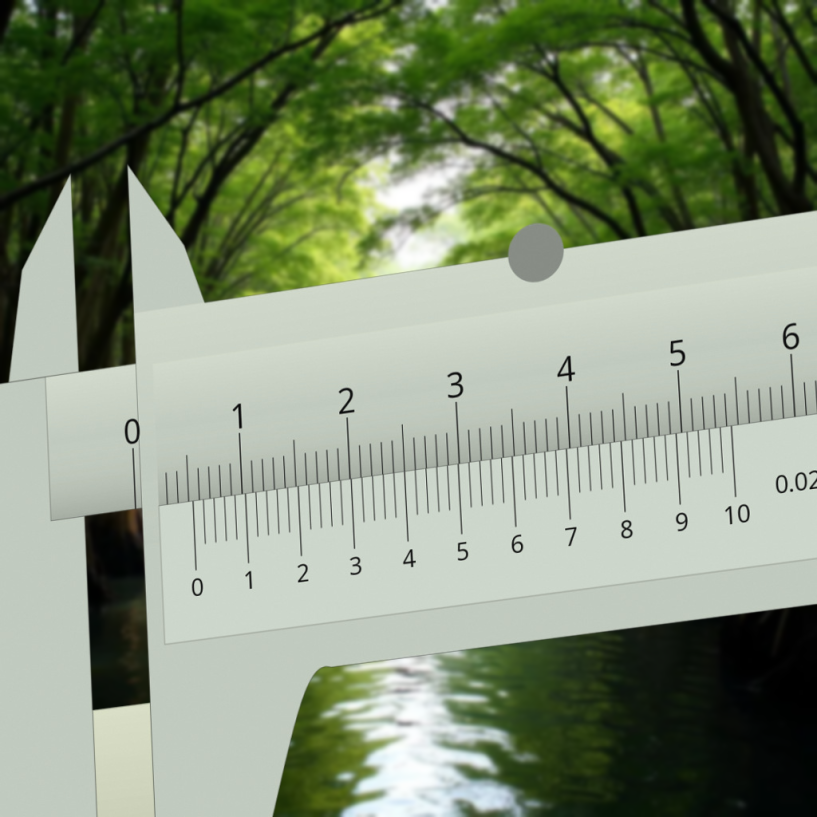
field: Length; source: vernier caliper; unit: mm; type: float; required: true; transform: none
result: 5.4 mm
